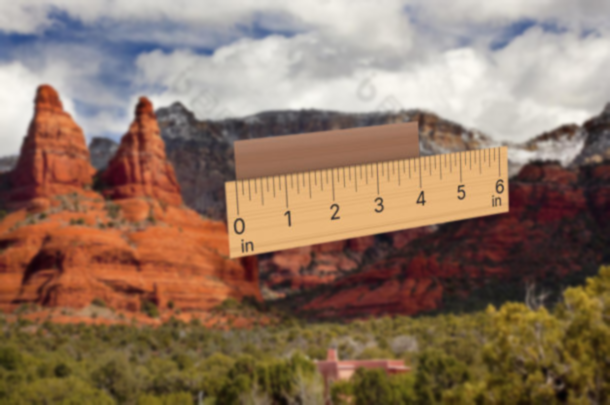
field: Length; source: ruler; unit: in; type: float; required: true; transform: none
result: 4 in
